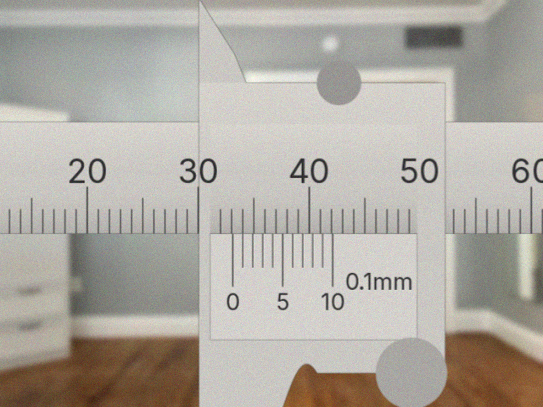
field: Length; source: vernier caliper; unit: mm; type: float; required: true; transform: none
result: 33.1 mm
